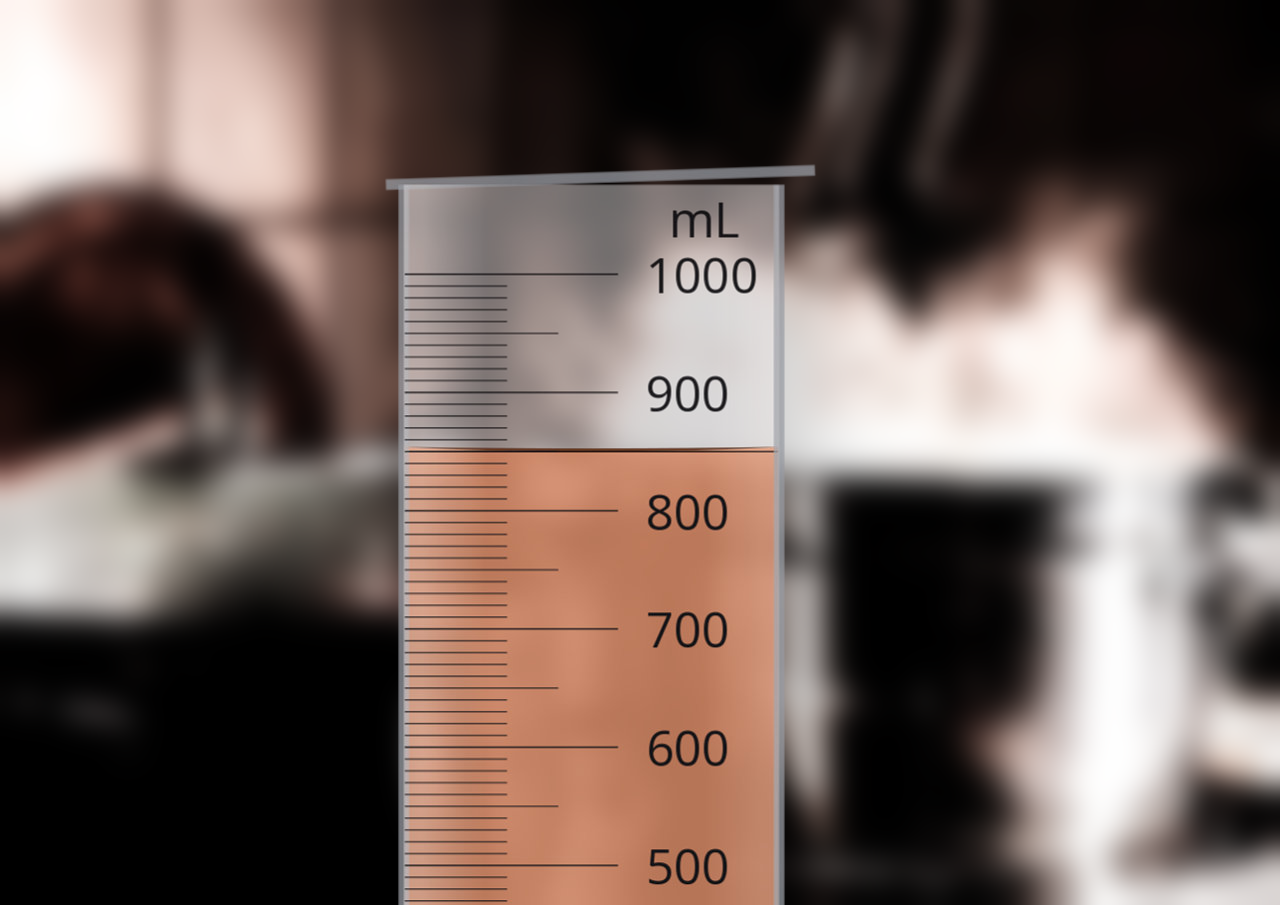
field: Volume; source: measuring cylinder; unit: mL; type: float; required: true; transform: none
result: 850 mL
